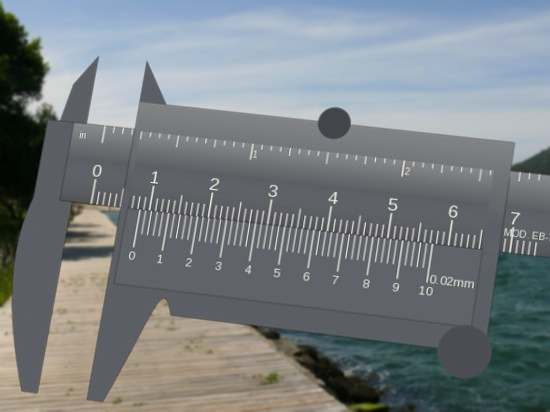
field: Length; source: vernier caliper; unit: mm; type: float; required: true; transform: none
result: 8.4 mm
